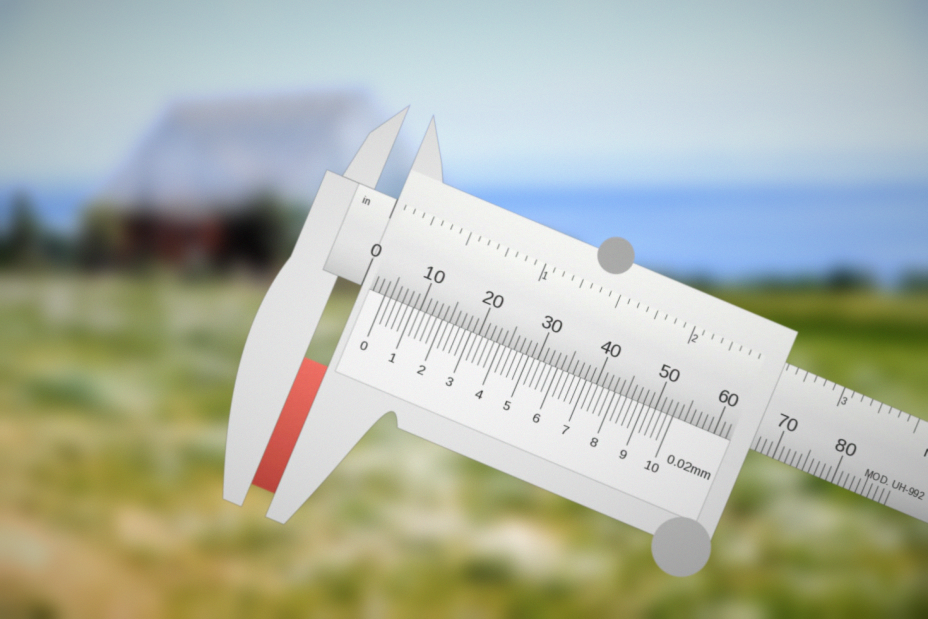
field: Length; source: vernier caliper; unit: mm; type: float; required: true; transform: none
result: 4.0 mm
